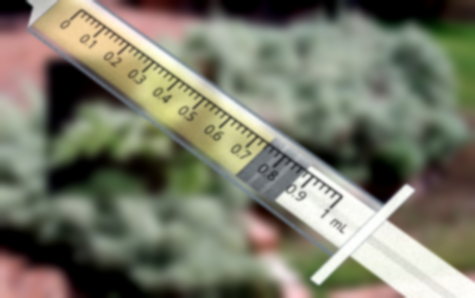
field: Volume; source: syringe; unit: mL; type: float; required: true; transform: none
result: 0.74 mL
